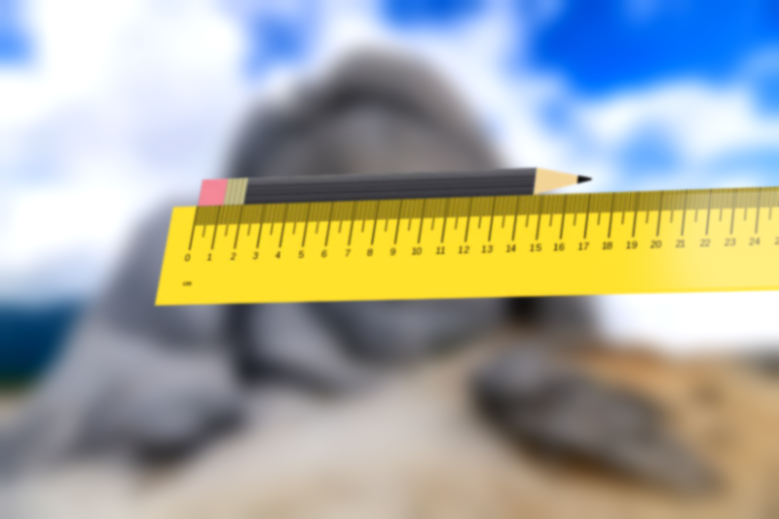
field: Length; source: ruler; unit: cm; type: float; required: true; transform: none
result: 17 cm
